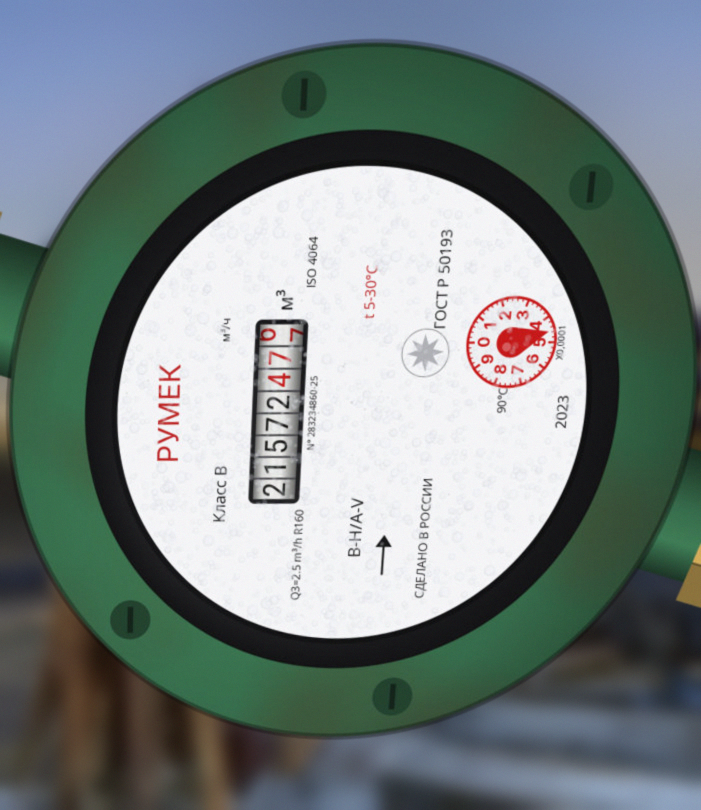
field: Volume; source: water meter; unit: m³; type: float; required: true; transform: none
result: 21572.4764 m³
